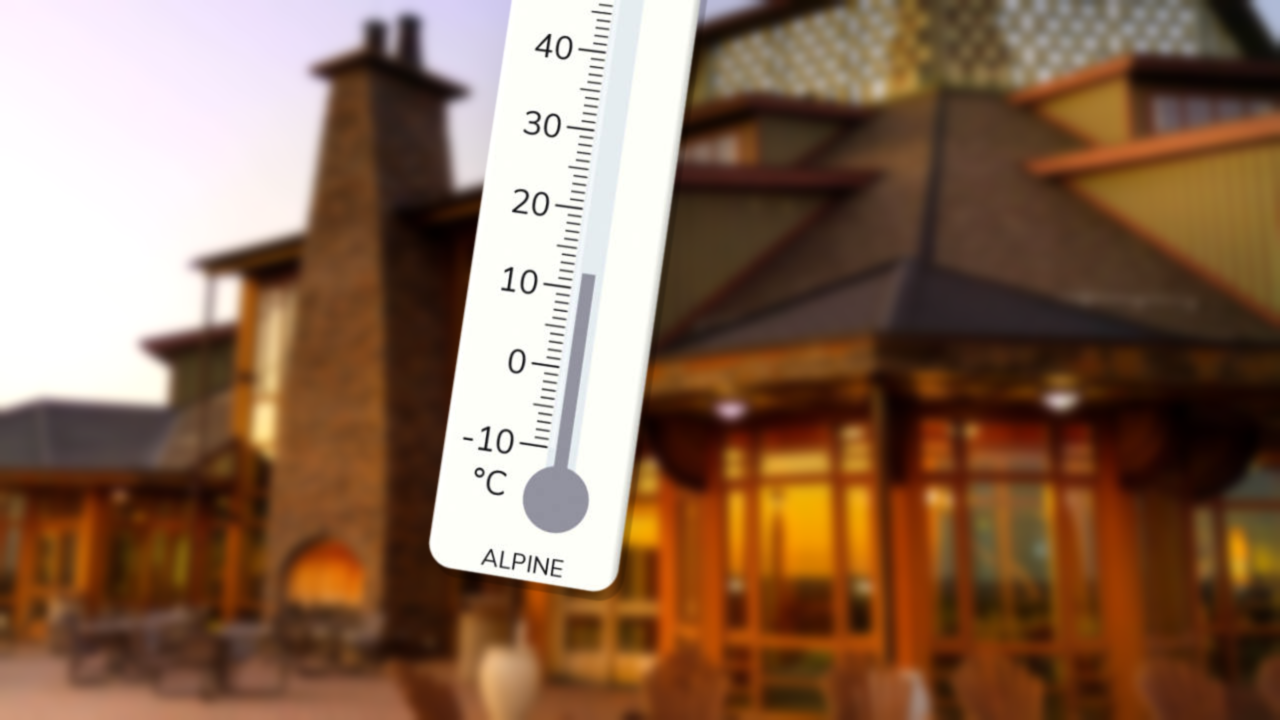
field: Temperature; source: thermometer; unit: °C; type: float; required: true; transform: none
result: 12 °C
